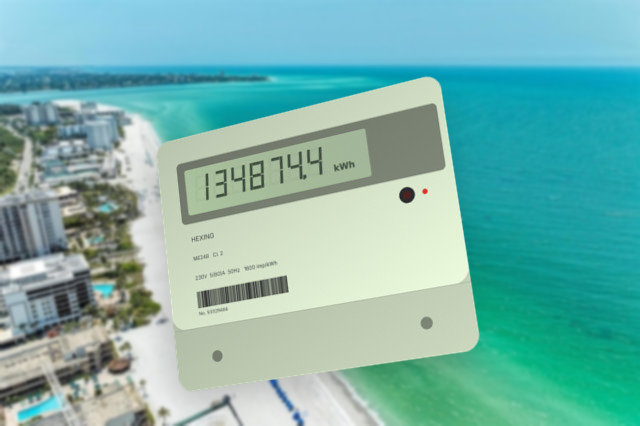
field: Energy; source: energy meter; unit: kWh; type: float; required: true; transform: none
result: 134874.4 kWh
